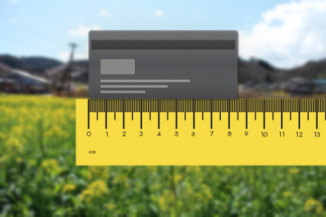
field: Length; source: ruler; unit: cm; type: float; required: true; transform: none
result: 8.5 cm
